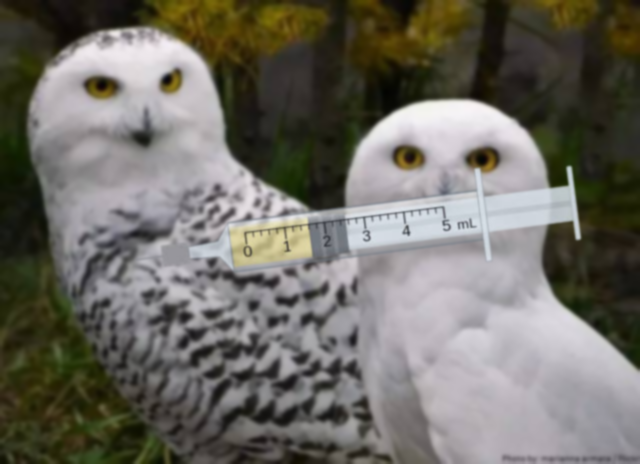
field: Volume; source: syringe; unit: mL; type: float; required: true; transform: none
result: 1.6 mL
